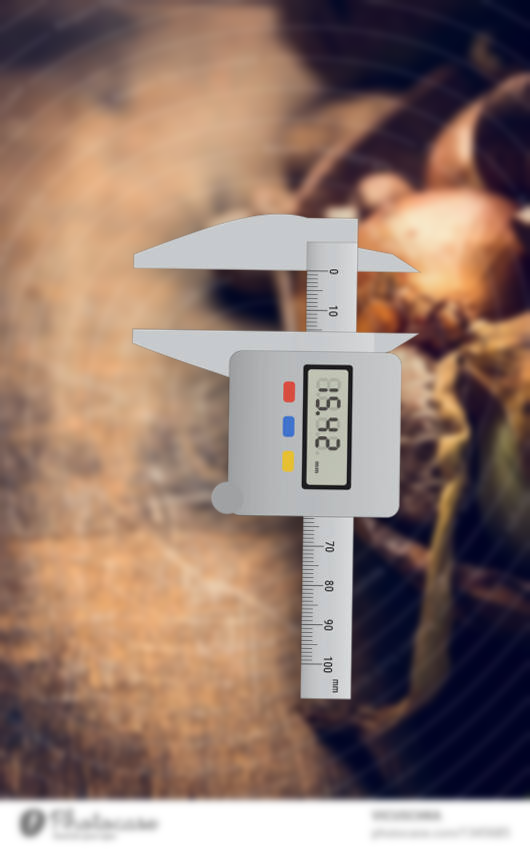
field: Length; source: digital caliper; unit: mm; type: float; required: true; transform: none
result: 15.42 mm
